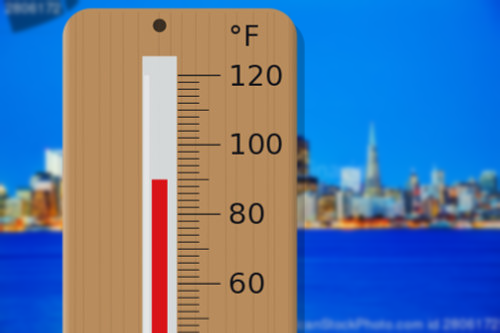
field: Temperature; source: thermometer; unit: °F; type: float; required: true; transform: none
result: 90 °F
